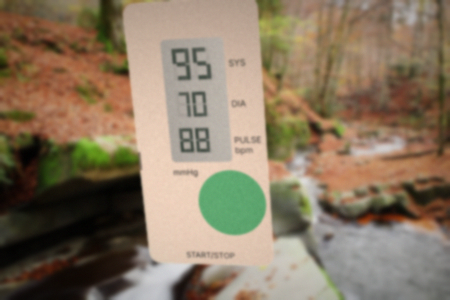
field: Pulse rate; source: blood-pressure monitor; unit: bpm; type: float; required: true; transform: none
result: 88 bpm
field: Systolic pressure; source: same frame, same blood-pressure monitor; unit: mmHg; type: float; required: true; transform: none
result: 95 mmHg
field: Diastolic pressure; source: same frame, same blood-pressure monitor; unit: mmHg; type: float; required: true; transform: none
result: 70 mmHg
